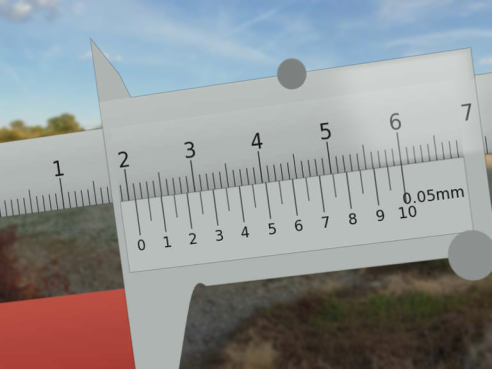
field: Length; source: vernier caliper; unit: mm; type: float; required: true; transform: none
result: 21.0 mm
